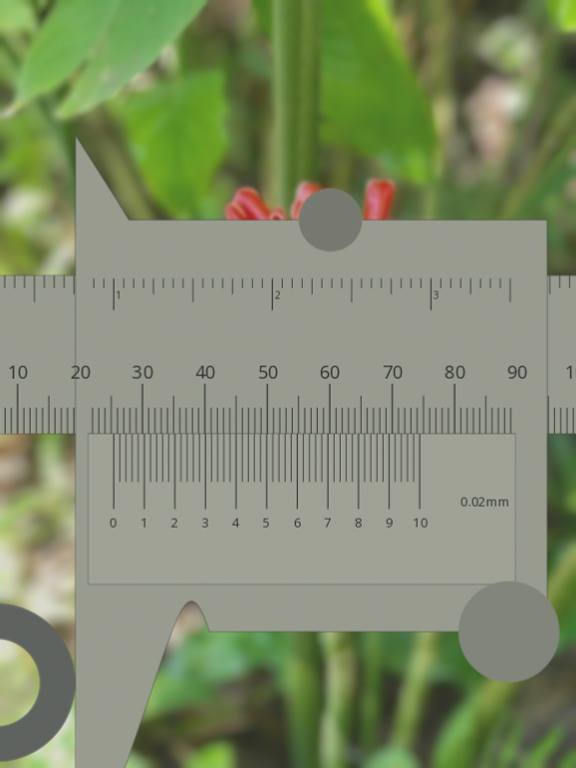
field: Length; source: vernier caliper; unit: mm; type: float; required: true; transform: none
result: 25.4 mm
